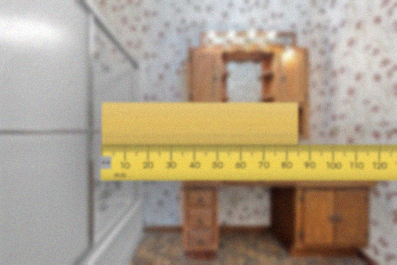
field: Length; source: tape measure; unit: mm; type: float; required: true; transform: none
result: 85 mm
